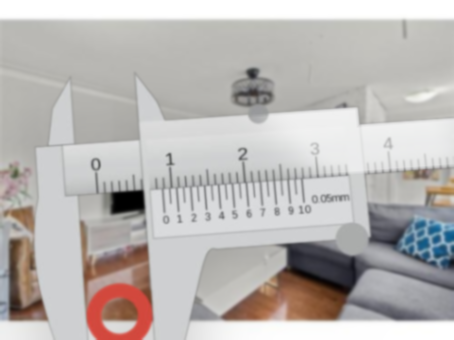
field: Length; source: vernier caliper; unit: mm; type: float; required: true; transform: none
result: 8.8 mm
